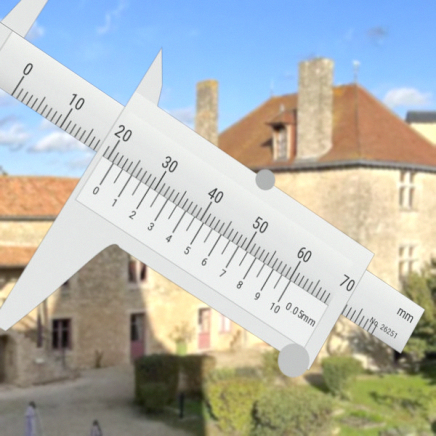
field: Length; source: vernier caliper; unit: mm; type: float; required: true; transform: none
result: 21.2 mm
